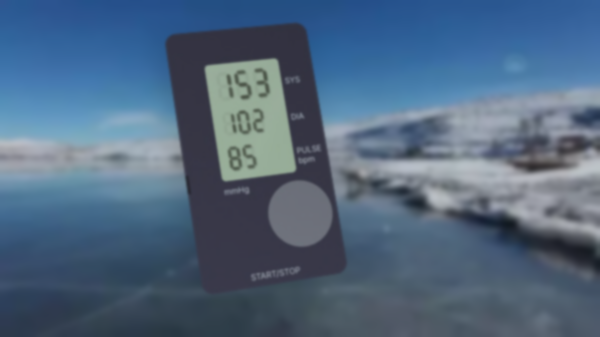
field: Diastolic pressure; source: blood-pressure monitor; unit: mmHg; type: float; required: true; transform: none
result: 102 mmHg
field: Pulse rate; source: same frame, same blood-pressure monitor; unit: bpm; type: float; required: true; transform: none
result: 85 bpm
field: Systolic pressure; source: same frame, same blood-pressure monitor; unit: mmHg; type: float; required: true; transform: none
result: 153 mmHg
